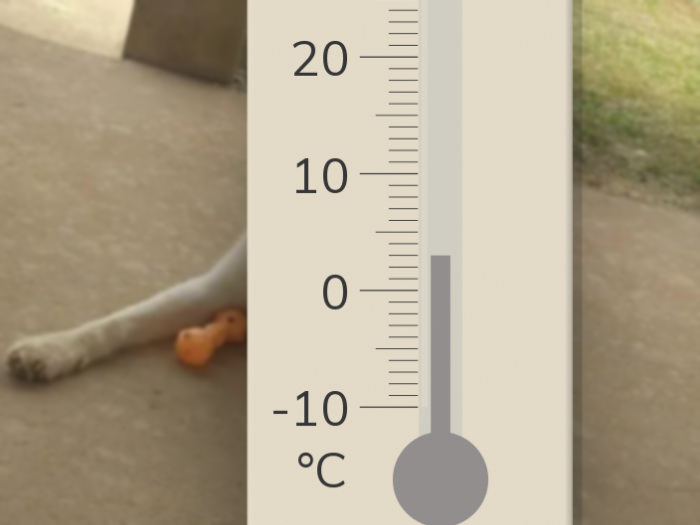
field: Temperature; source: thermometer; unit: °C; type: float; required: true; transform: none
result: 3 °C
